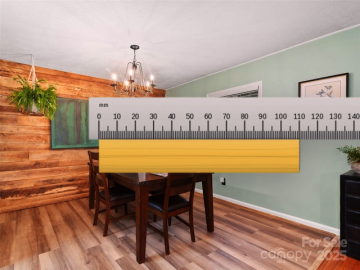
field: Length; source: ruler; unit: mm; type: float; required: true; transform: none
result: 110 mm
